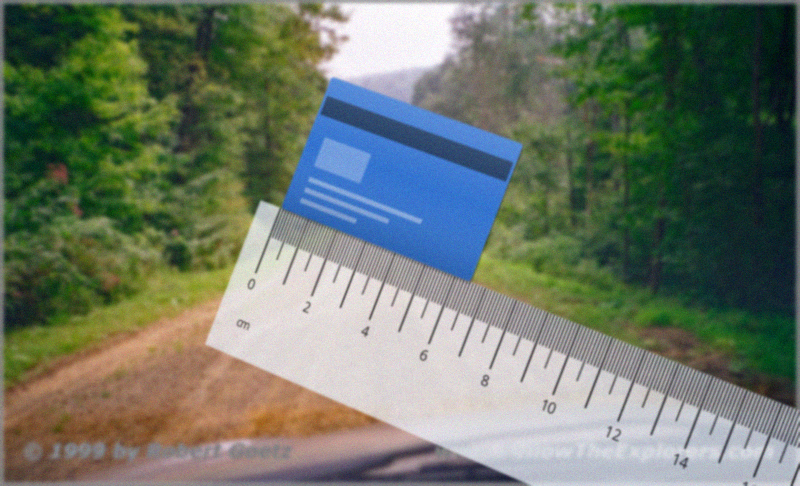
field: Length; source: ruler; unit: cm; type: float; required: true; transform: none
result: 6.5 cm
